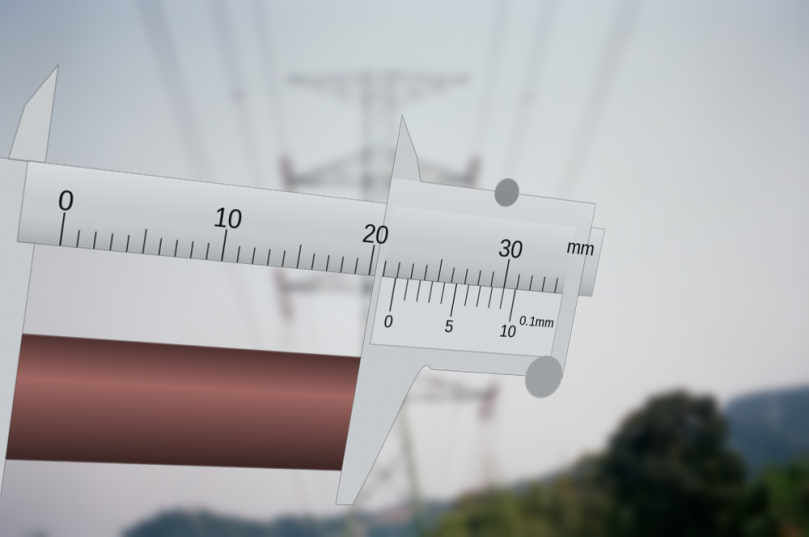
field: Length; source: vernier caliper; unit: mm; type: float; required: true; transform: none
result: 21.9 mm
